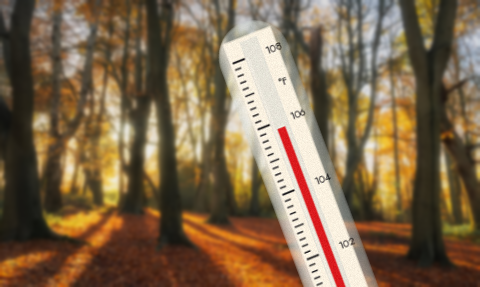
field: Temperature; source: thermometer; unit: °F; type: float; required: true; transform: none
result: 105.8 °F
